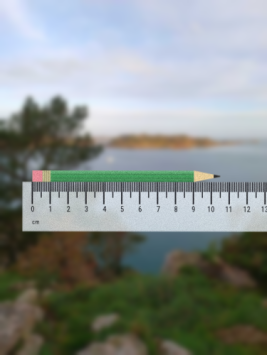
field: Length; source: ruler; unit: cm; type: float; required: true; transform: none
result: 10.5 cm
